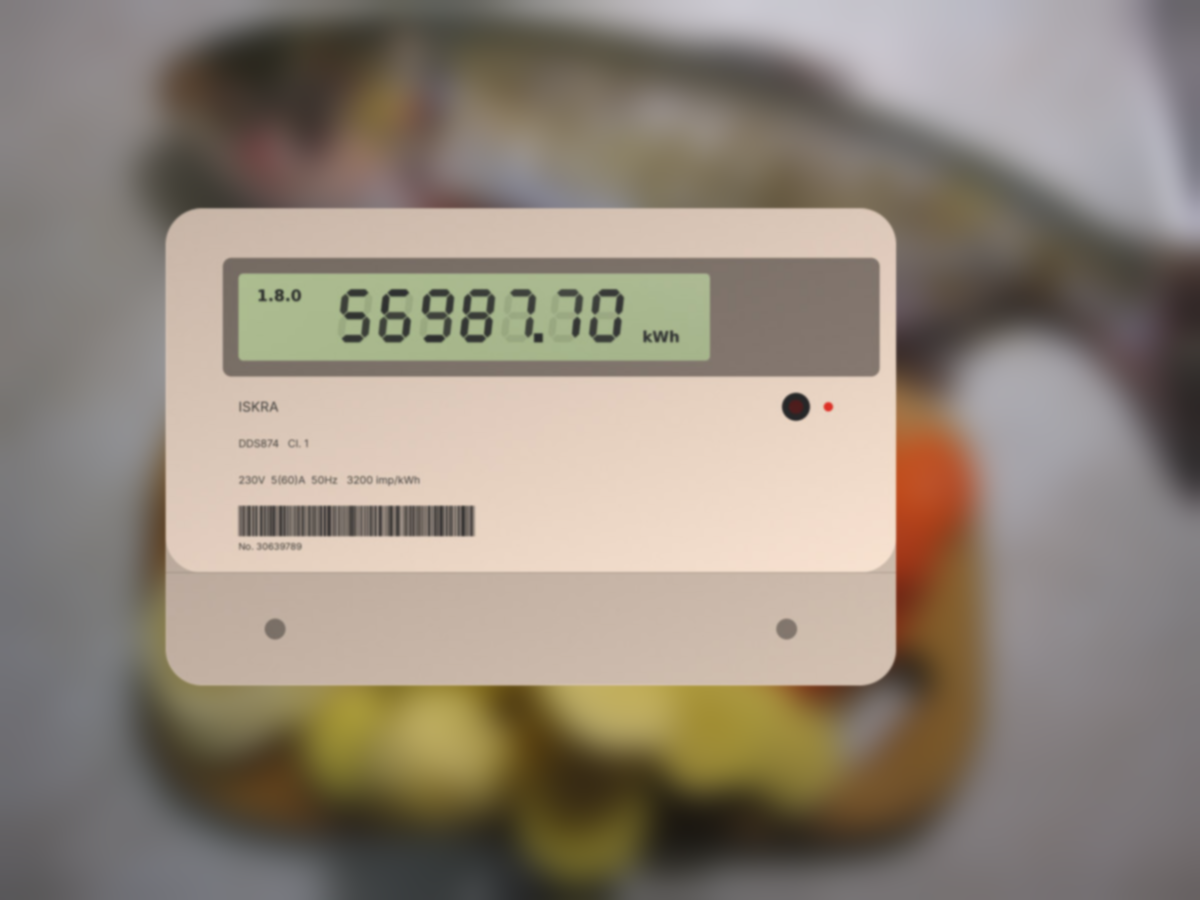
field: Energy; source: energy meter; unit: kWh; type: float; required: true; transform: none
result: 56987.70 kWh
